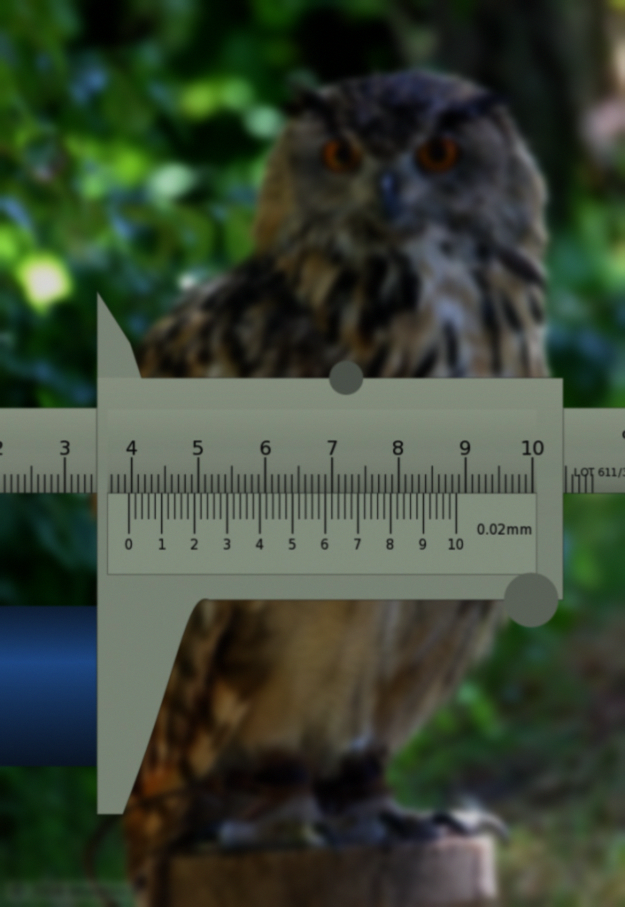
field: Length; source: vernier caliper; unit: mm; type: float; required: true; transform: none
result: 39.6 mm
